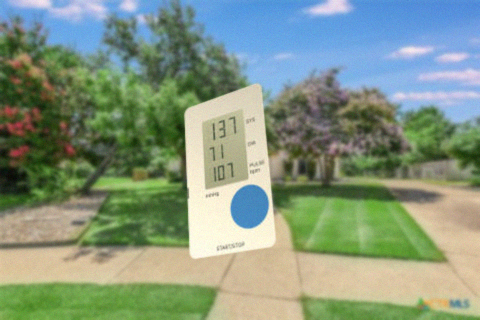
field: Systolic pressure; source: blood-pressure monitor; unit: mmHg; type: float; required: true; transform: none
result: 137 mmHg
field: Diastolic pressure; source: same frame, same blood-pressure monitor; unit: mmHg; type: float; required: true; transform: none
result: 71 mmHg
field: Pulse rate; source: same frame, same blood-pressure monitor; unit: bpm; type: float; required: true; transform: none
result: 107 bpm
